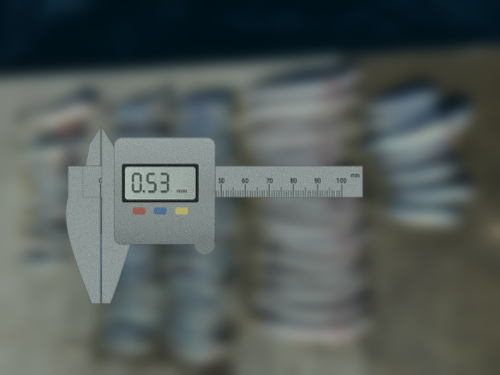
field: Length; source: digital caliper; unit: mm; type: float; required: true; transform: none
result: 0.53 mm
